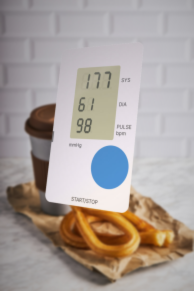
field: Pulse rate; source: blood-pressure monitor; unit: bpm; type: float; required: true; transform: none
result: 98 bpm
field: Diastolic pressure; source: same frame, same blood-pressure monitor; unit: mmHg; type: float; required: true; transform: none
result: 61 mmHg
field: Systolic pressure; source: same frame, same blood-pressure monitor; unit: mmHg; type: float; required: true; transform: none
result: 177 mmHg
